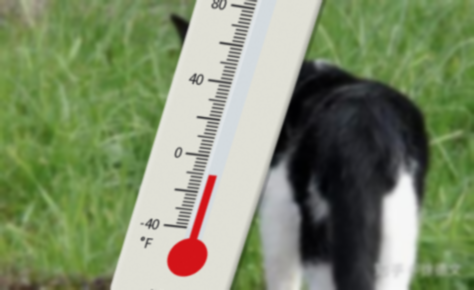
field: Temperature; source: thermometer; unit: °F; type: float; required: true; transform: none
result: -10 °F
